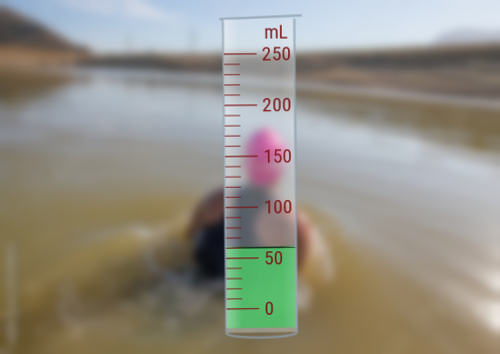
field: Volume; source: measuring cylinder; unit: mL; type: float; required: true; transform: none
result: 60 mL
